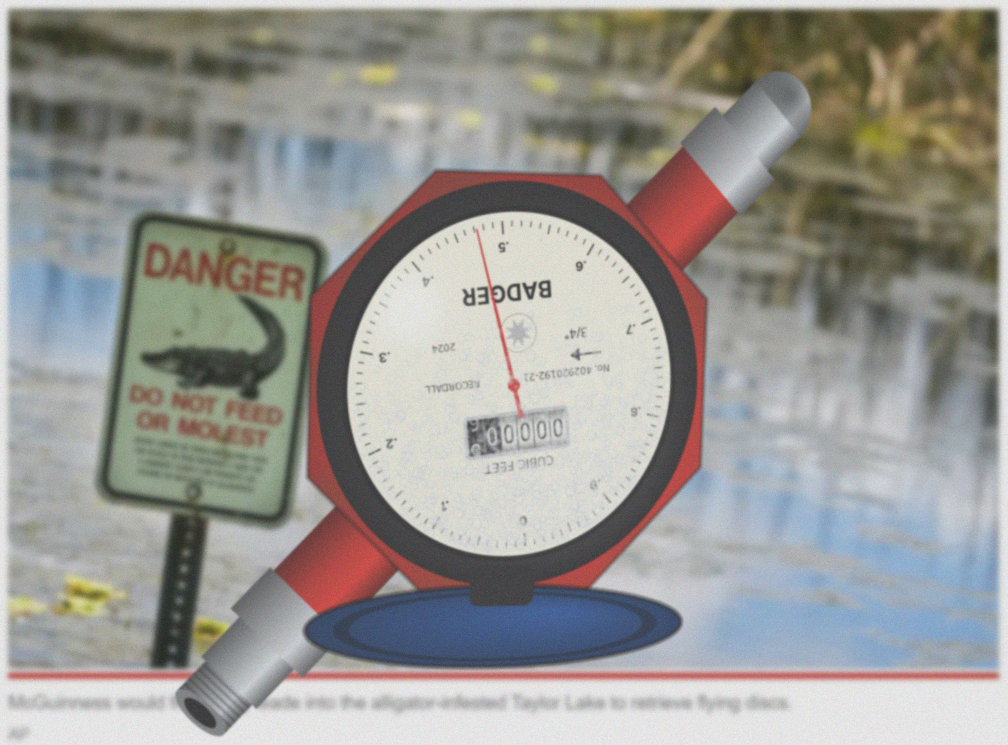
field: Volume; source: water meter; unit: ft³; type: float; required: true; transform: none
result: 5.47 ft³
